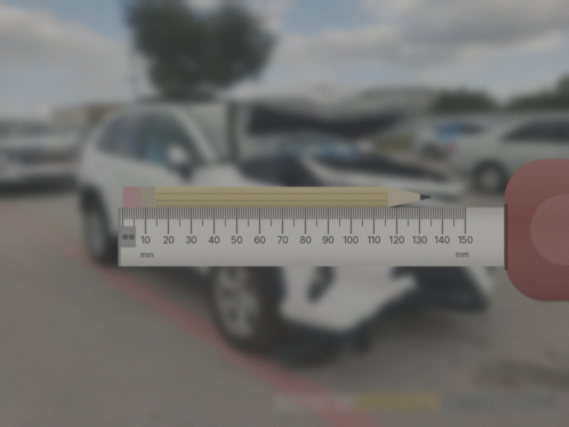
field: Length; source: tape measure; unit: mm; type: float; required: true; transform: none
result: 135 mm
